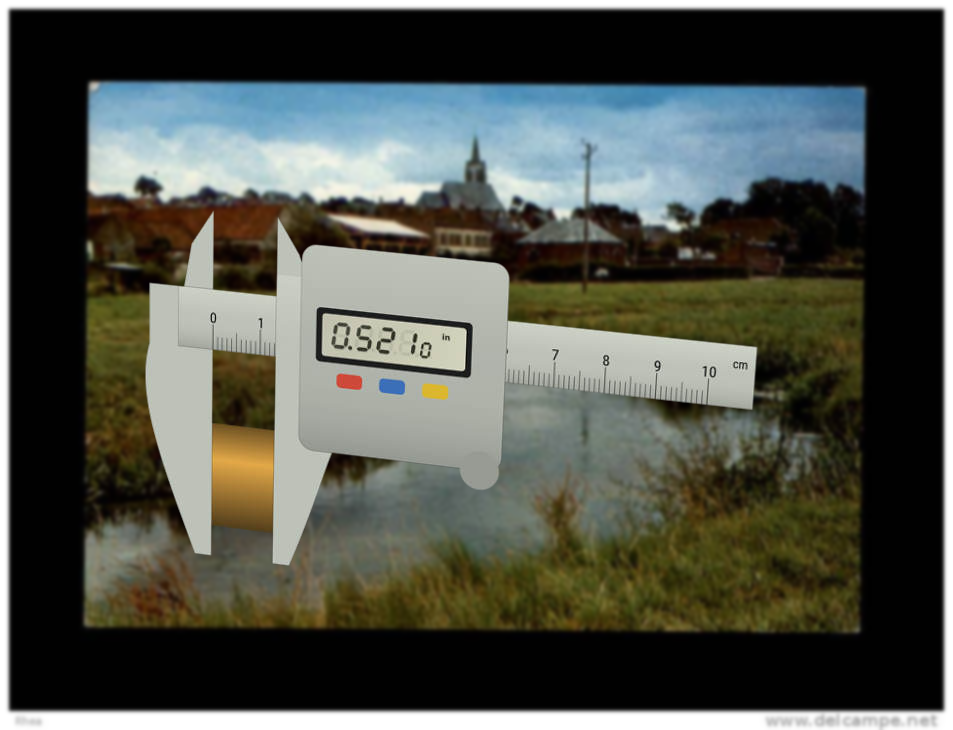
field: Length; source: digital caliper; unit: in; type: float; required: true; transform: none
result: 0.5210 in
